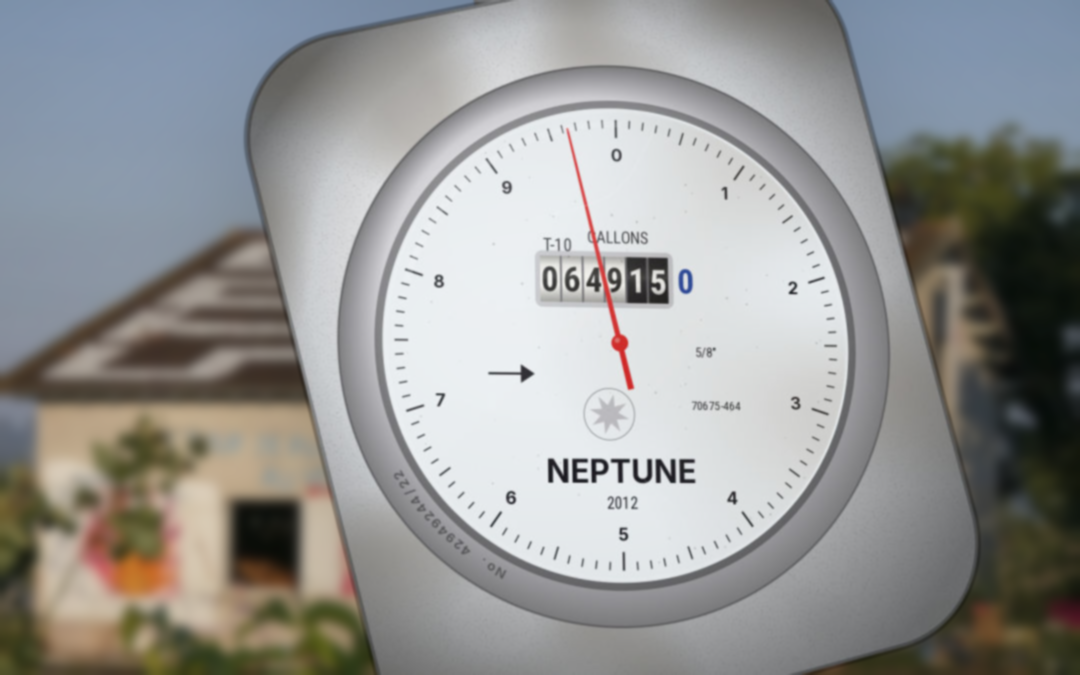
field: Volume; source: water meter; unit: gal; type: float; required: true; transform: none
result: 649149.6 gal
